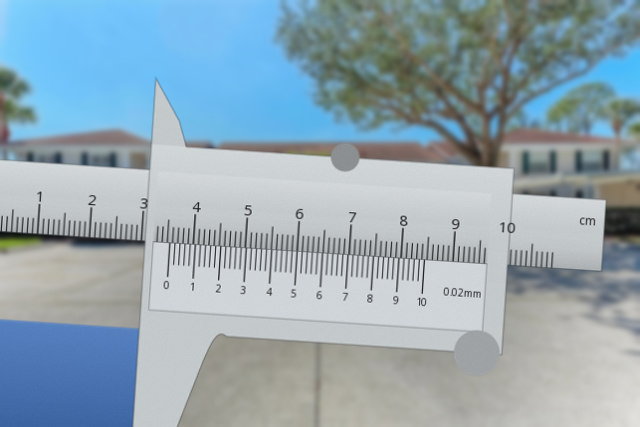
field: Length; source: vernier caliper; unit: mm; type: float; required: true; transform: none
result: 35.5 mm
